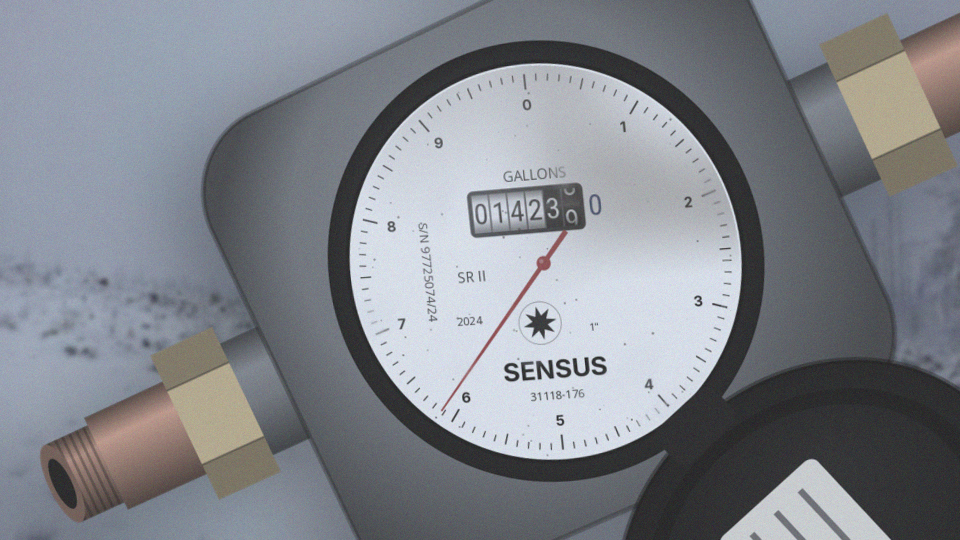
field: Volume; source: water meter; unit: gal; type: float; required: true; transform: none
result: 142386.1 gal
